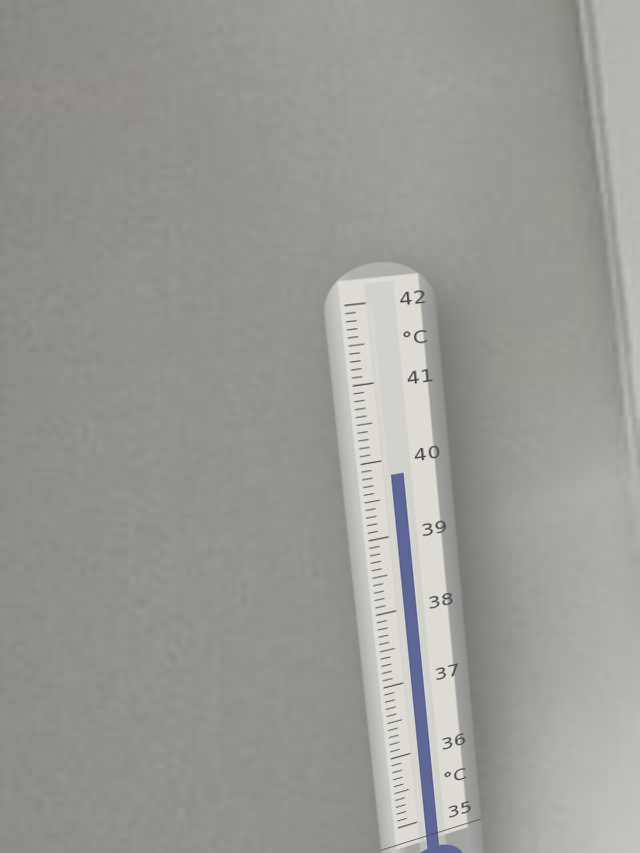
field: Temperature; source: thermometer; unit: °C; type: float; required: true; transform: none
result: 39.8 °C
